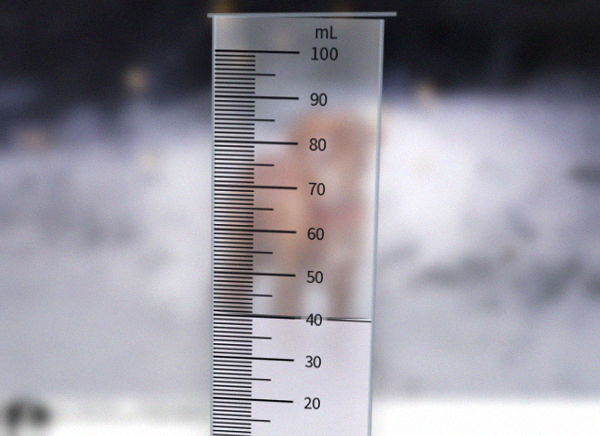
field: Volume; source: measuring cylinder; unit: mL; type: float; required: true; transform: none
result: 40 mL
